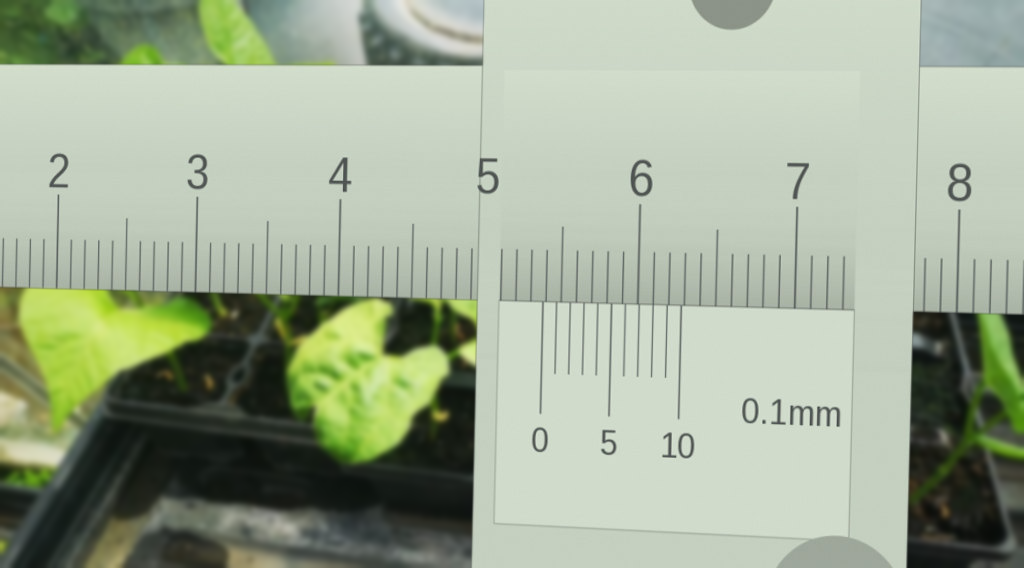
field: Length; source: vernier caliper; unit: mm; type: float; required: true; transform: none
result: 53.8 mm
